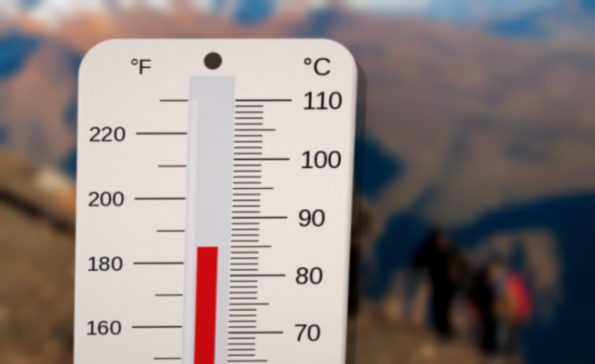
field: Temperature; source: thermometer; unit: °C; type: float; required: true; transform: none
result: 85 °C
